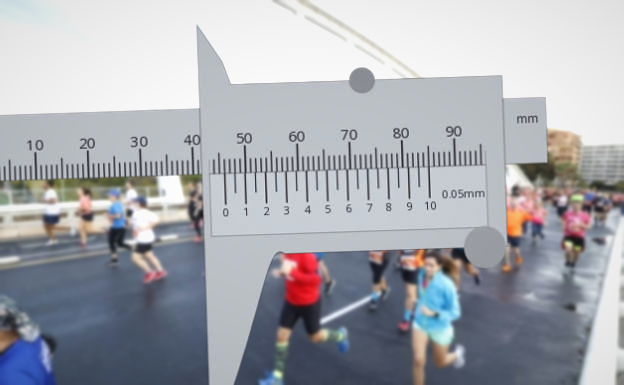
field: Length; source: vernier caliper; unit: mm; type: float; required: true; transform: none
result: 46.0 mm
